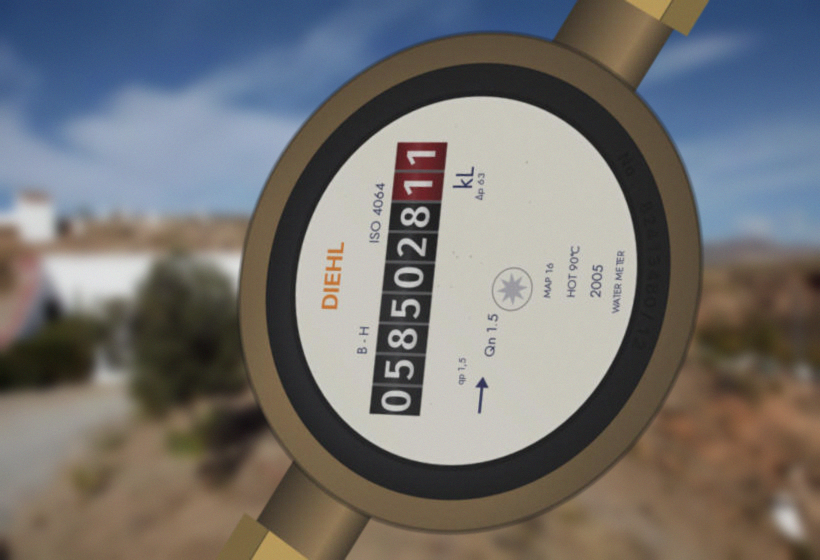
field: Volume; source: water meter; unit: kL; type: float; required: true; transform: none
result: 585028.11 kL
